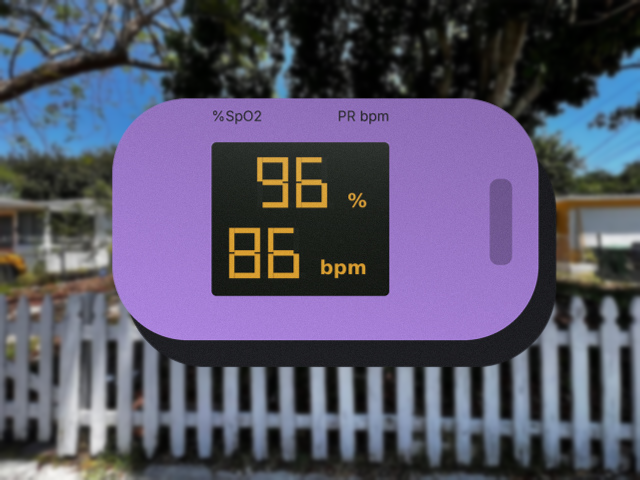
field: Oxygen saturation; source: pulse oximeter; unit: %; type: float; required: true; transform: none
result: 96 %
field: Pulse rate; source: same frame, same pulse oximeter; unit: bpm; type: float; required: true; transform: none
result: 86 bpm
